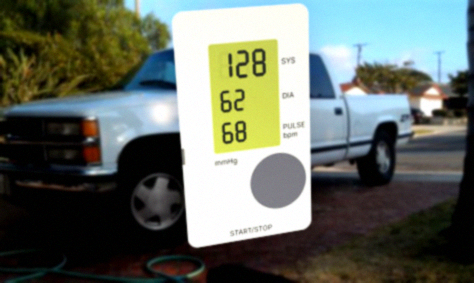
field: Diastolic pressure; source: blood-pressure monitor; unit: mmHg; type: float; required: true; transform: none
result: 62 mmHg
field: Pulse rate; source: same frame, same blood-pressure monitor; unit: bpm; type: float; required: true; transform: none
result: 68 bpm
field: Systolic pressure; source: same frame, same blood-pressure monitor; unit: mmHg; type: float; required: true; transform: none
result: 128 mmHg
